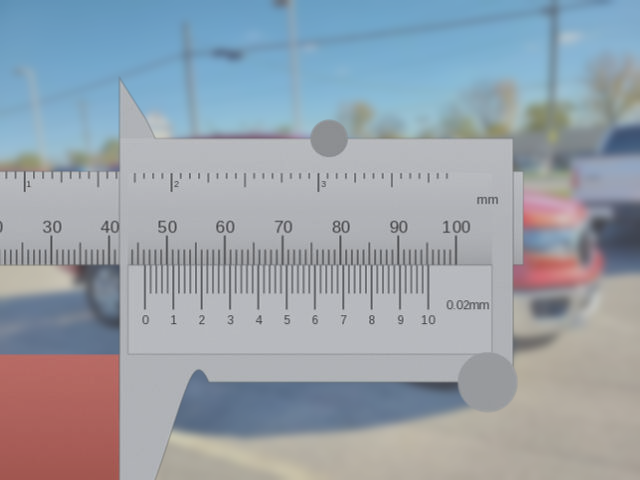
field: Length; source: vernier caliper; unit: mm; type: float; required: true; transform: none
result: 46.2 mm
